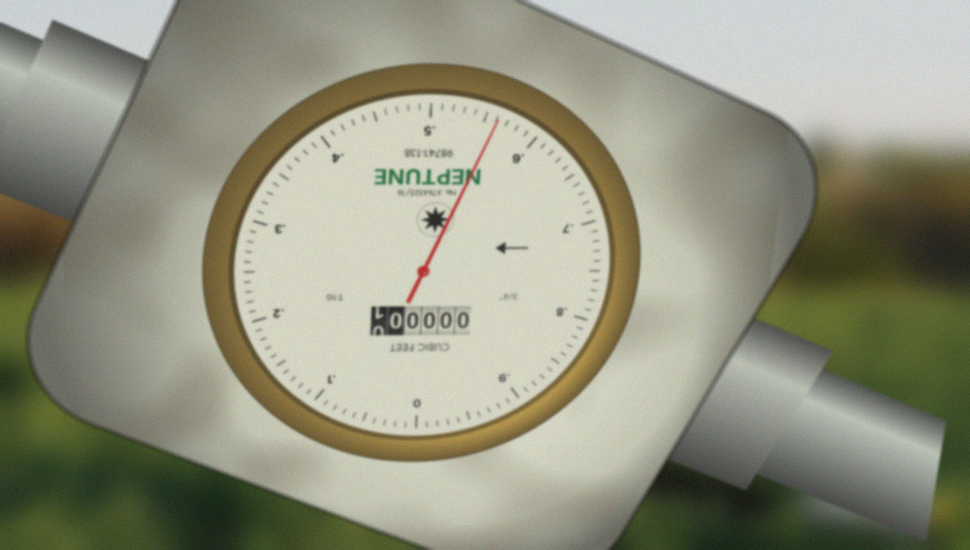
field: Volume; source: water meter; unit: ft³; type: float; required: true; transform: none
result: 0.56 ft³
